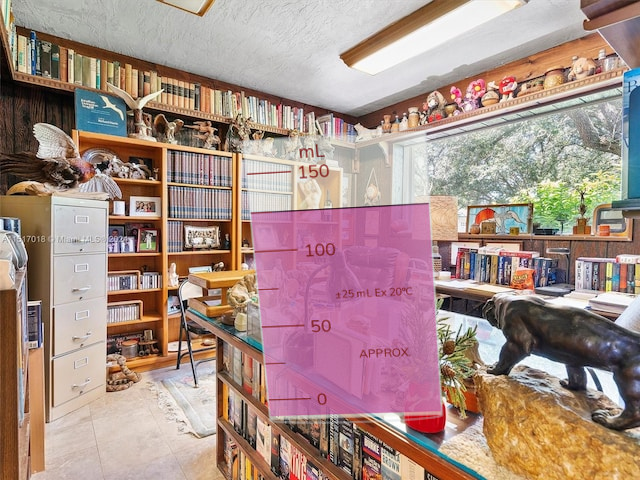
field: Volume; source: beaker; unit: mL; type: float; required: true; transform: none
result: 125 mL
